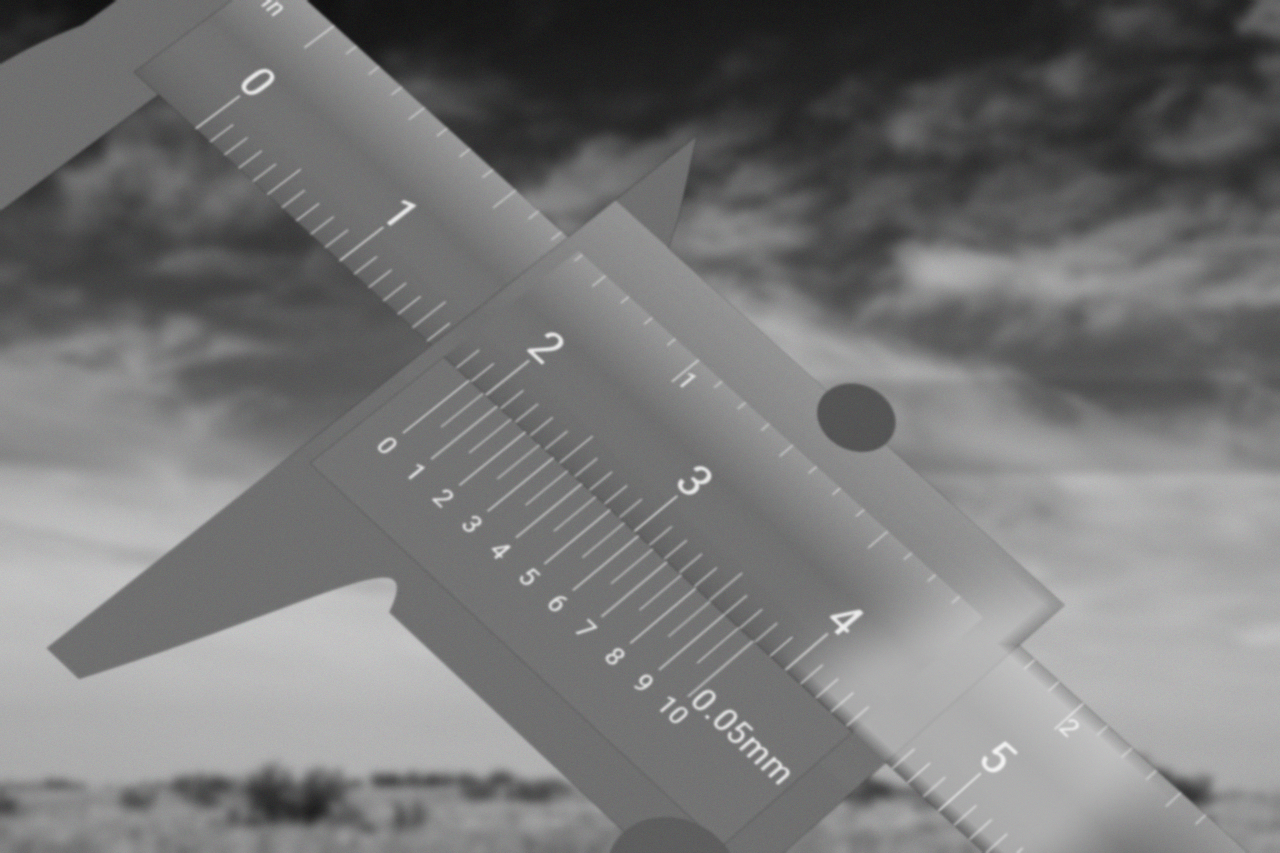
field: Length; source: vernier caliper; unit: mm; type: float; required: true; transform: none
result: 18.9 mm
